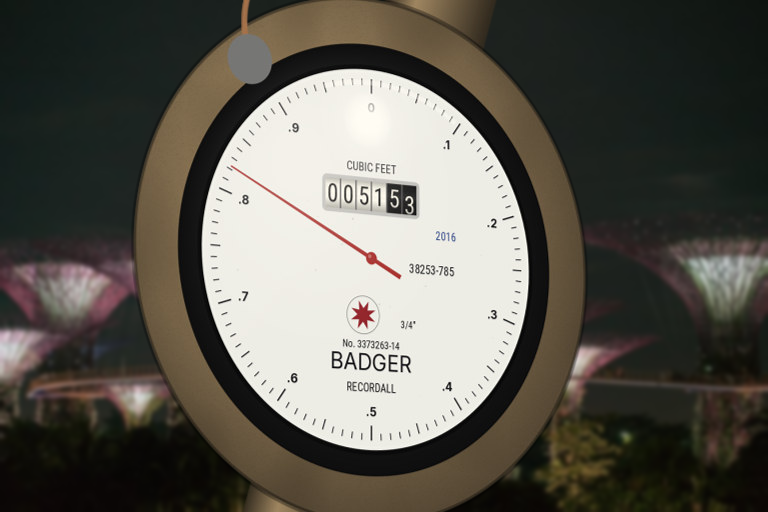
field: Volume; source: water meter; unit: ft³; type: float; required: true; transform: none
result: 5152.82 ft³
